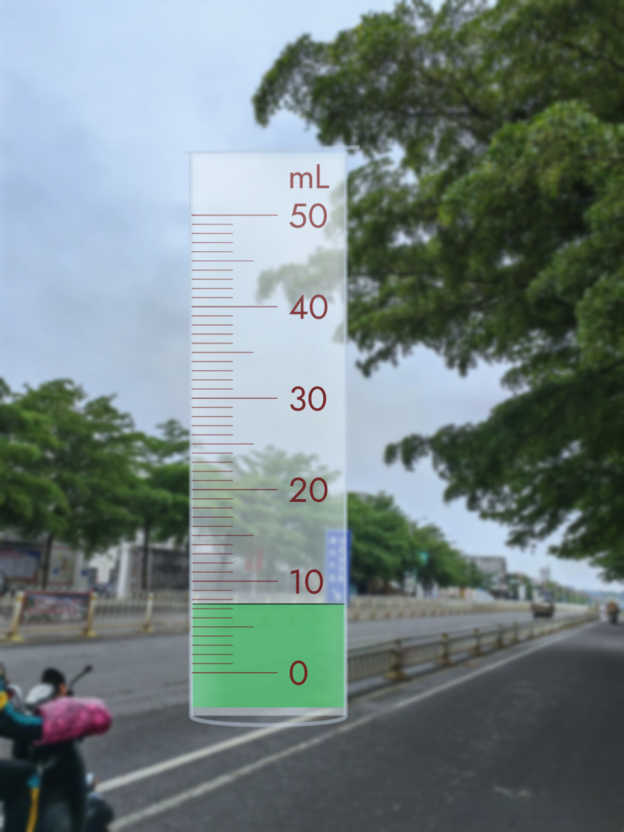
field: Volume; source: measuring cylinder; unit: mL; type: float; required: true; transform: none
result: 7.5 mL
